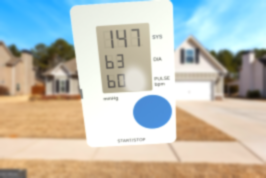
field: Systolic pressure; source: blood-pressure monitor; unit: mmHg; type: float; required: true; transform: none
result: 147 mmHg
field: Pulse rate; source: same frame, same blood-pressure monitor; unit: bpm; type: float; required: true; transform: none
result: 60 bpm
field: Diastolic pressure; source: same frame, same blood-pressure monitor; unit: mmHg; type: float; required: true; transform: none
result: 63 mmHg
